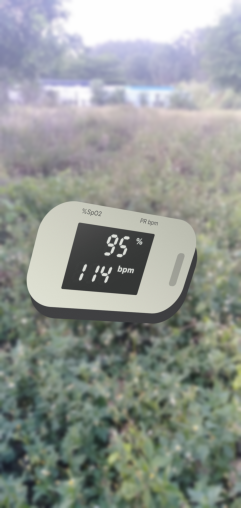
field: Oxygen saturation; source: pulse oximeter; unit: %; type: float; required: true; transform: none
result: 95 %
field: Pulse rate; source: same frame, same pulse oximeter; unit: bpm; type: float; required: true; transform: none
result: 114 bpm
